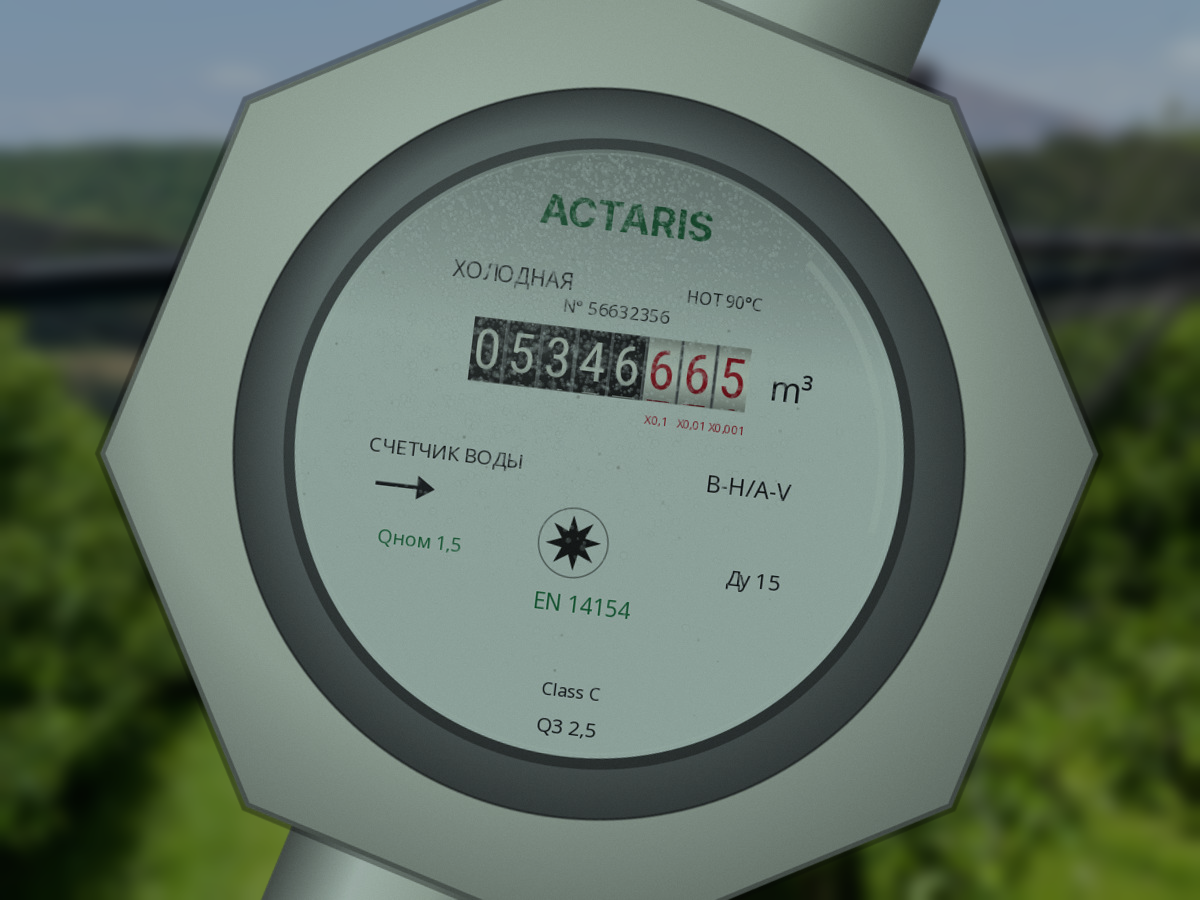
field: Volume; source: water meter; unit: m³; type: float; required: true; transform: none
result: 5346.665 m³
